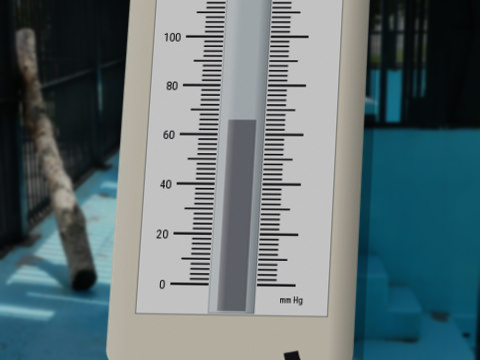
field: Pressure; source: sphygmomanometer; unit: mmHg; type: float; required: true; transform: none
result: 66 mmHg
